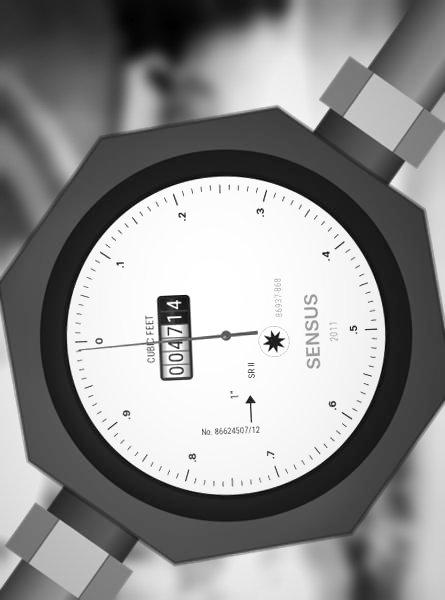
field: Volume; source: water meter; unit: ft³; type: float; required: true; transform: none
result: 4713.99 ft³
